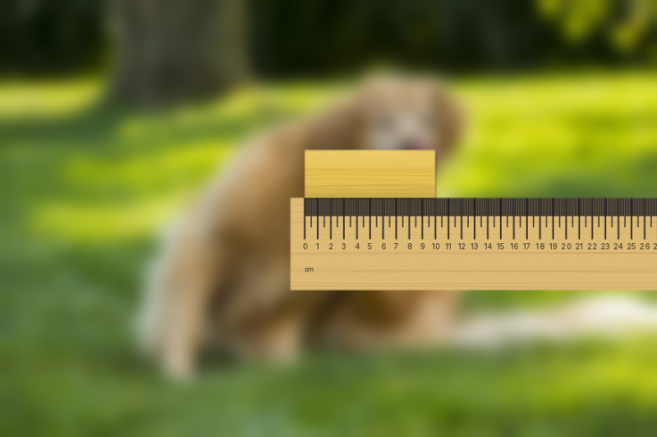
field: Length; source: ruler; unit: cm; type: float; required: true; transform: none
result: 10 cm
